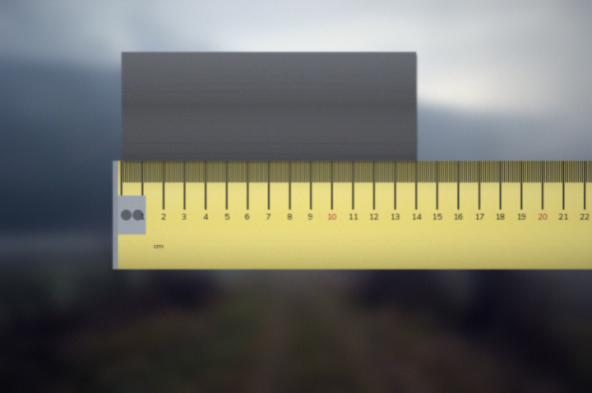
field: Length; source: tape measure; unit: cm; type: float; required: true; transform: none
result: 14 cm
